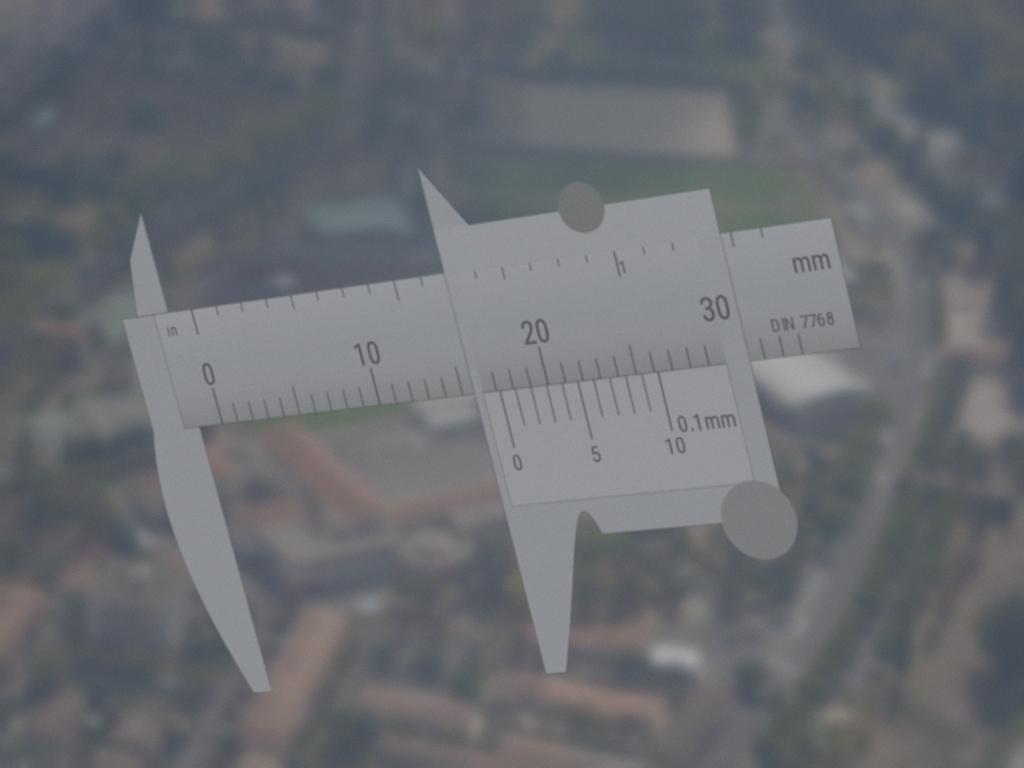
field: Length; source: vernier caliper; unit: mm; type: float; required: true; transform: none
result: 17.2 mm
